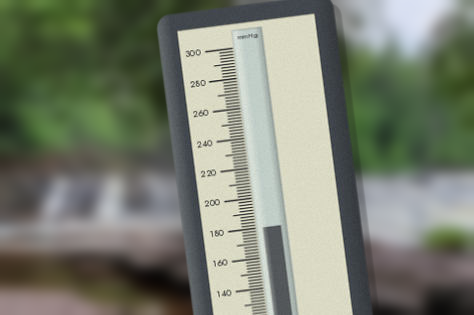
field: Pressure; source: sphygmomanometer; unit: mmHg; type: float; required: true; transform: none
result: 180 mmHg
